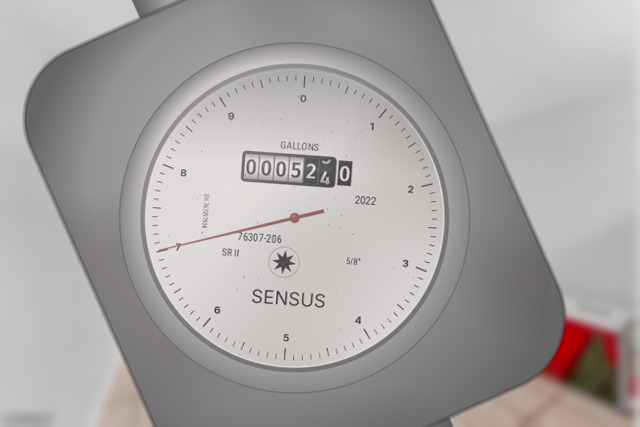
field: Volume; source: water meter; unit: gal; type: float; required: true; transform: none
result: 5237.0 gal
